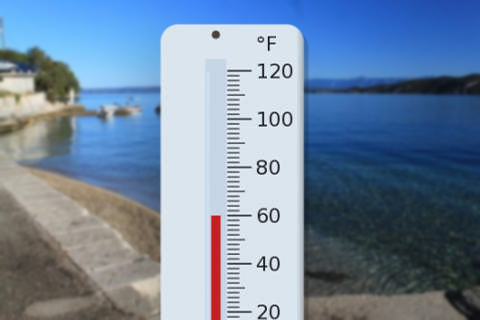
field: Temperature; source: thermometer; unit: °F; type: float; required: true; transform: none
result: 60 °F
